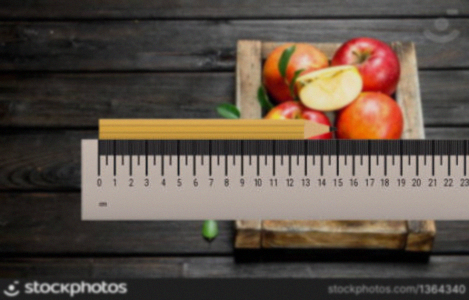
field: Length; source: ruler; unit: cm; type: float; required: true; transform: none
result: 15 cm
